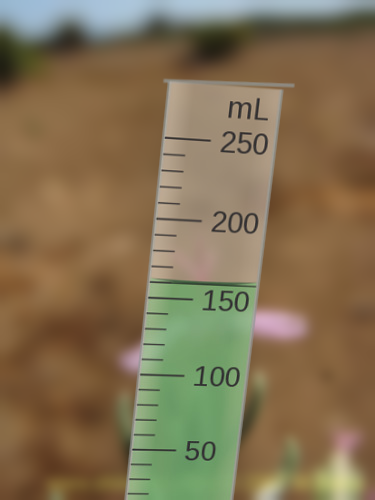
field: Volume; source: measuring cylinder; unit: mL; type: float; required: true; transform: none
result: 160 mL
